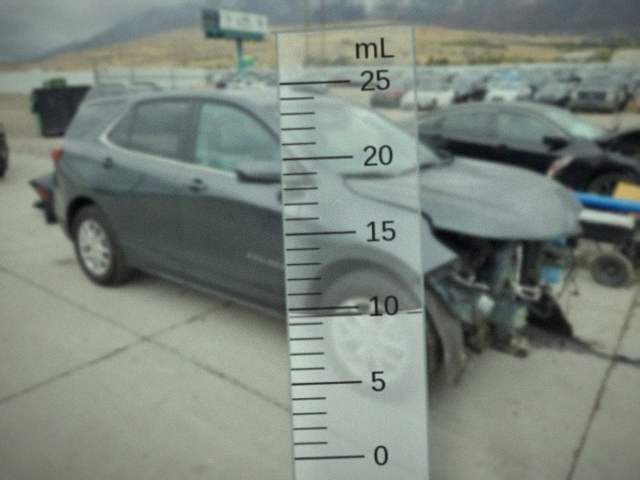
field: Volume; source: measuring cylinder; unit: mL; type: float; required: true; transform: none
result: 9.5 mL
